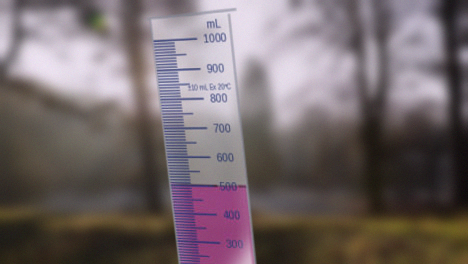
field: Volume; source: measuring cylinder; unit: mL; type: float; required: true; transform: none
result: 500 mL
